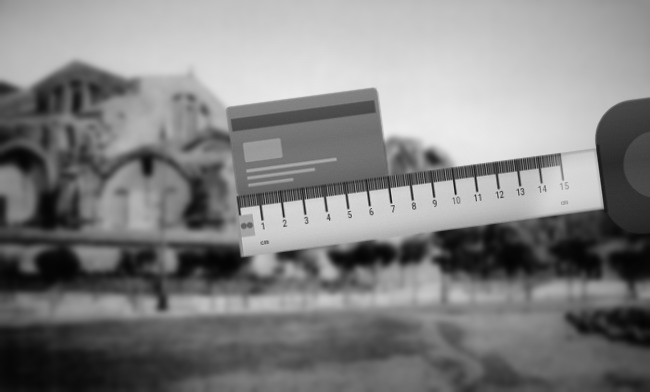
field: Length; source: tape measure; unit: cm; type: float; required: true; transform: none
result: 7 cm
